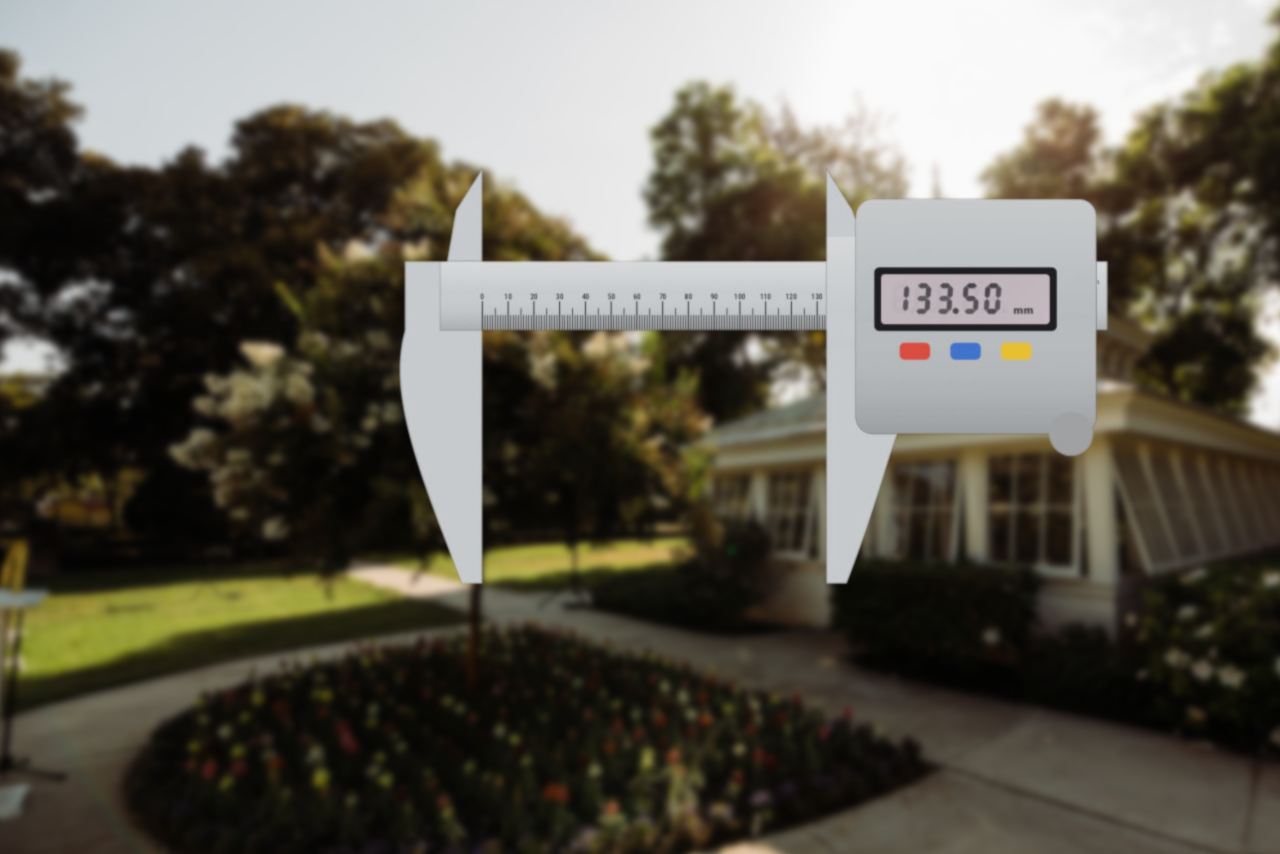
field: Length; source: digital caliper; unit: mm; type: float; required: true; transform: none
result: 133.50 mm
